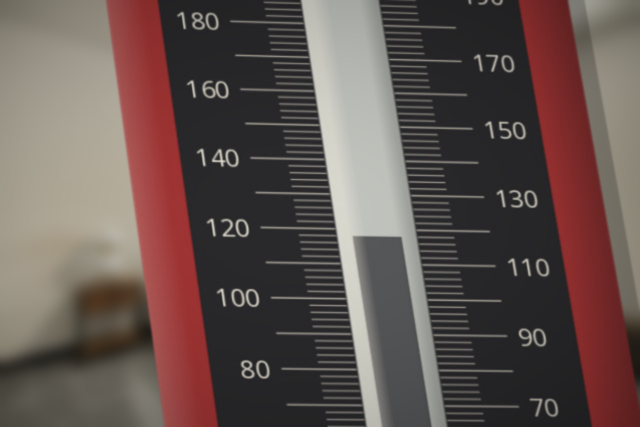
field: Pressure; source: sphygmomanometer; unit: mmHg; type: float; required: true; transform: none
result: 118 mmHg
